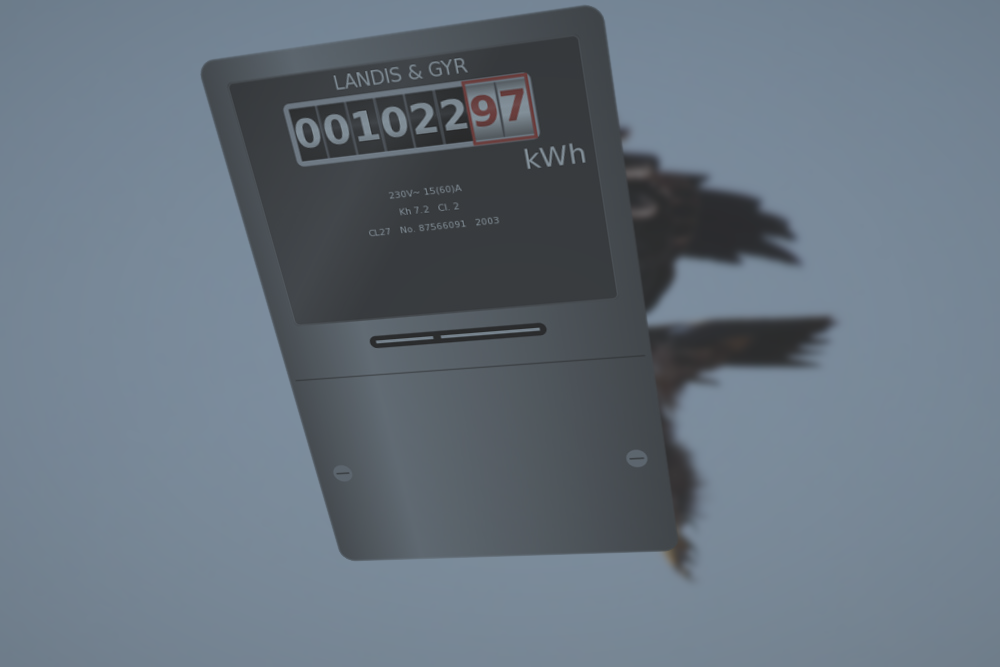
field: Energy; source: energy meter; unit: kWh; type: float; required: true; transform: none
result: 1022.97 kWh
